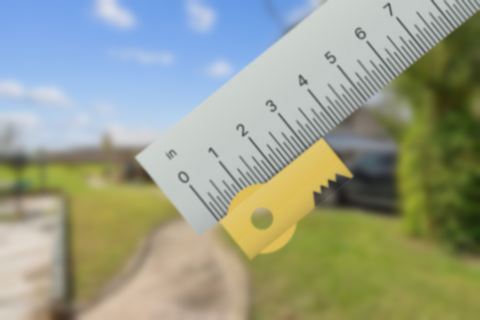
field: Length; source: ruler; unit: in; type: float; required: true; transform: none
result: 3.5 in
